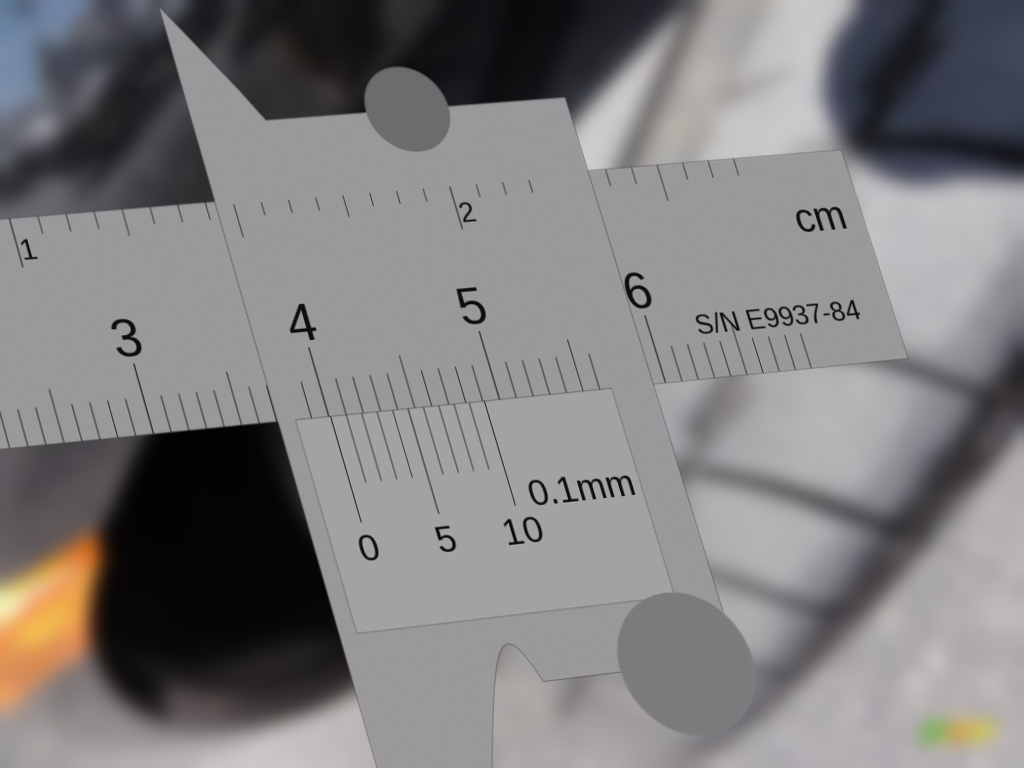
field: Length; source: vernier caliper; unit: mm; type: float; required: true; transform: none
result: 40.1 mm
